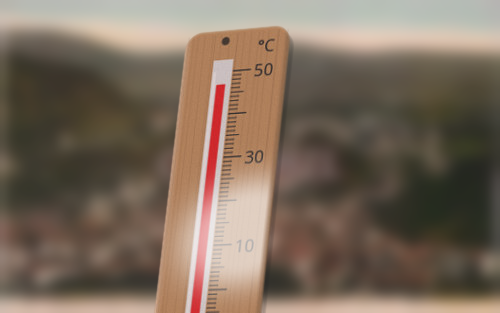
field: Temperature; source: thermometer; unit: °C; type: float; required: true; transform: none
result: 47 °C
